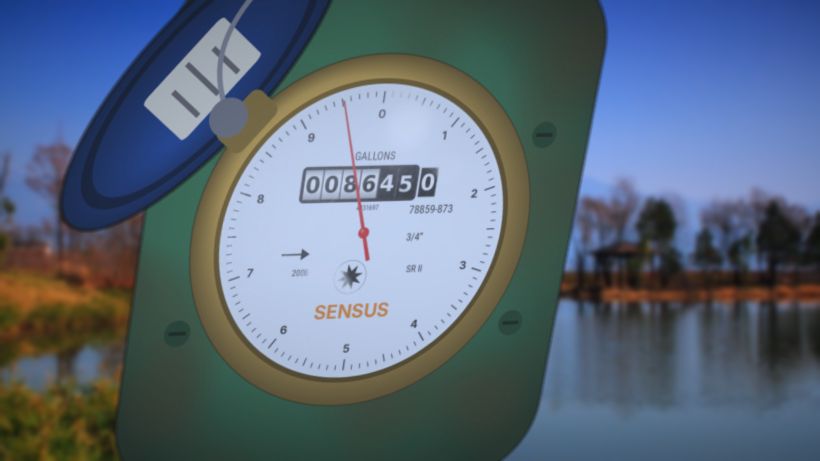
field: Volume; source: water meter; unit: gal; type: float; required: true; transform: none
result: 86449.5 gal
